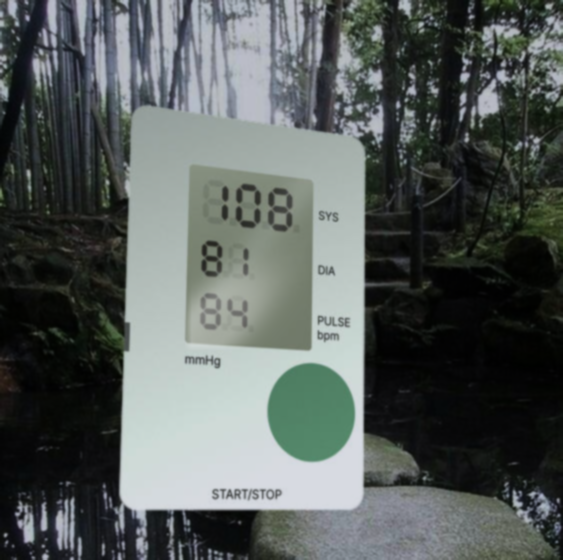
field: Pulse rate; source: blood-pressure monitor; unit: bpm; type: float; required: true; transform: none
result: 84 bpm
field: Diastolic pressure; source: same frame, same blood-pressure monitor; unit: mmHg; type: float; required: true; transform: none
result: 81 mmHg
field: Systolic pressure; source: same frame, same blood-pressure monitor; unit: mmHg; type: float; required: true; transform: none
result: 108 mmHg
